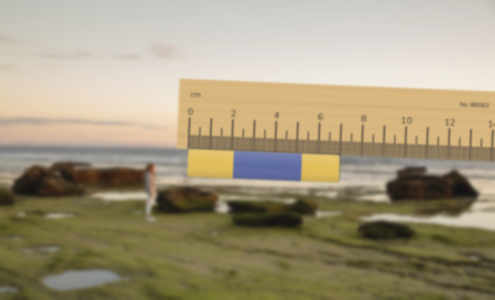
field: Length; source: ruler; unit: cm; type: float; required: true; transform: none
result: 7 cm
